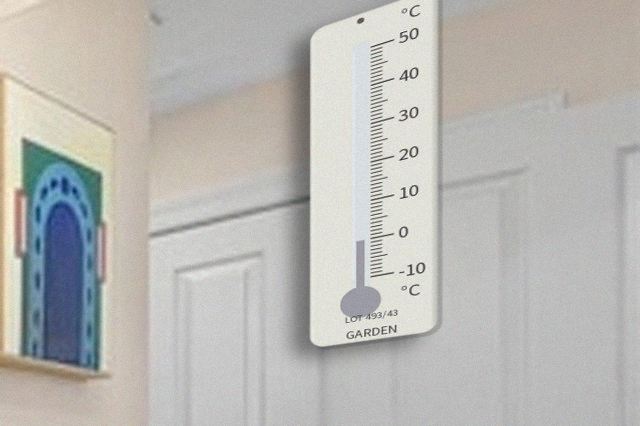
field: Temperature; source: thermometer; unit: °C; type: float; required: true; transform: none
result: 0 °C
